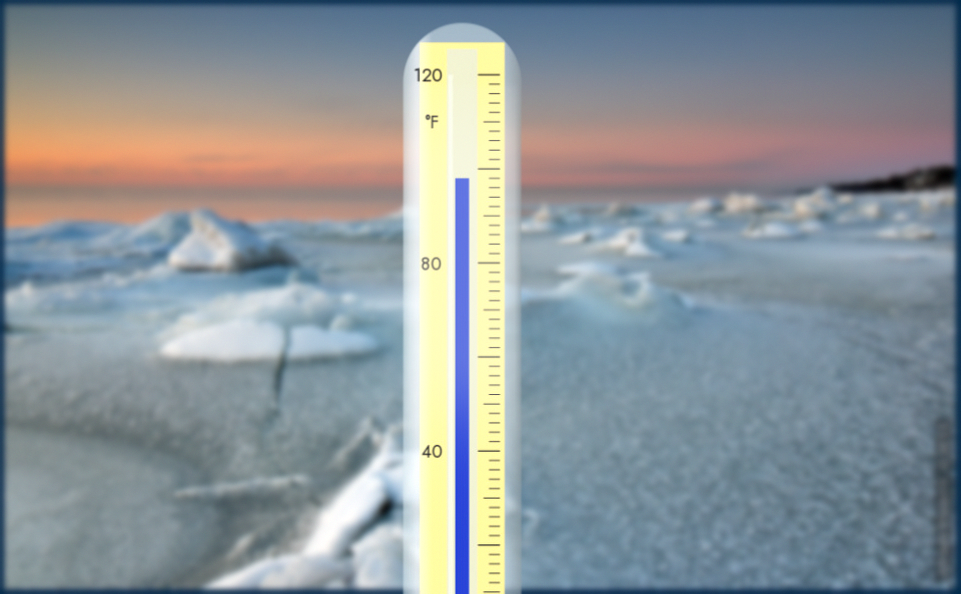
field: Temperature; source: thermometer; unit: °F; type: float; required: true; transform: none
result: 98 °F
